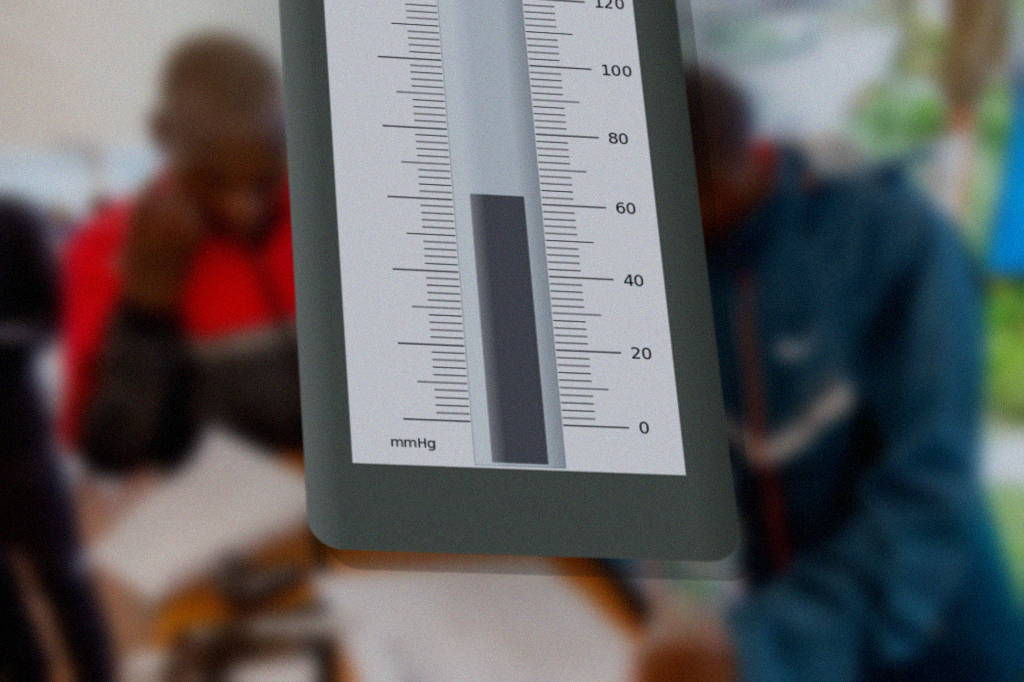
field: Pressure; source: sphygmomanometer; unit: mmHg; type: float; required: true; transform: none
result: 62 mmHg
